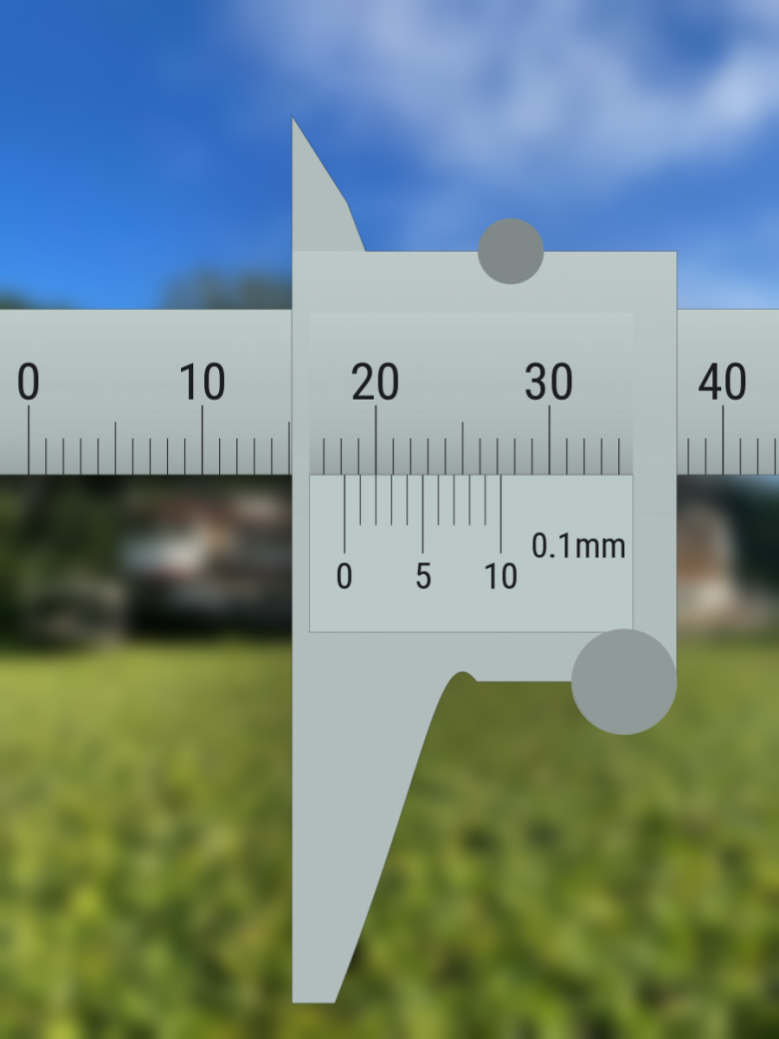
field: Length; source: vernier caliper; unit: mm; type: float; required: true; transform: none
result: 18.2 mm
